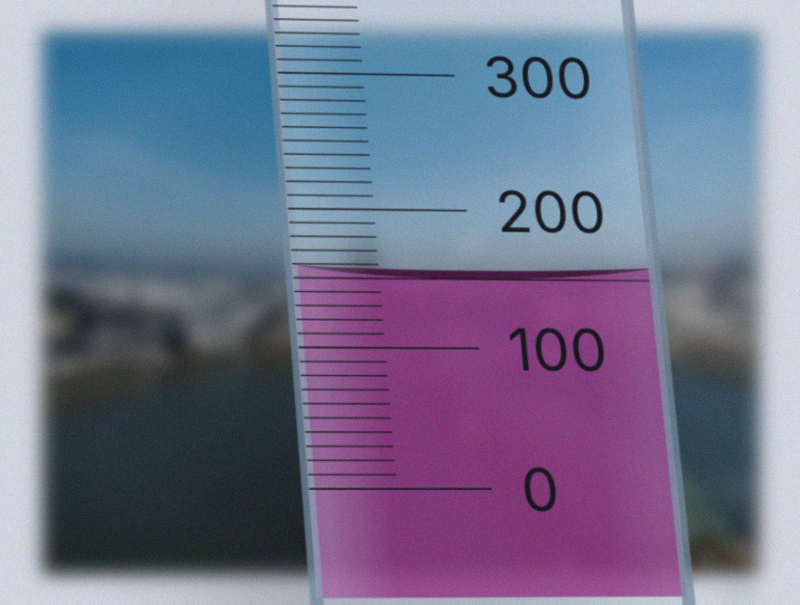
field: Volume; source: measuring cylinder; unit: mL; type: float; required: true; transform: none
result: 150 mL
